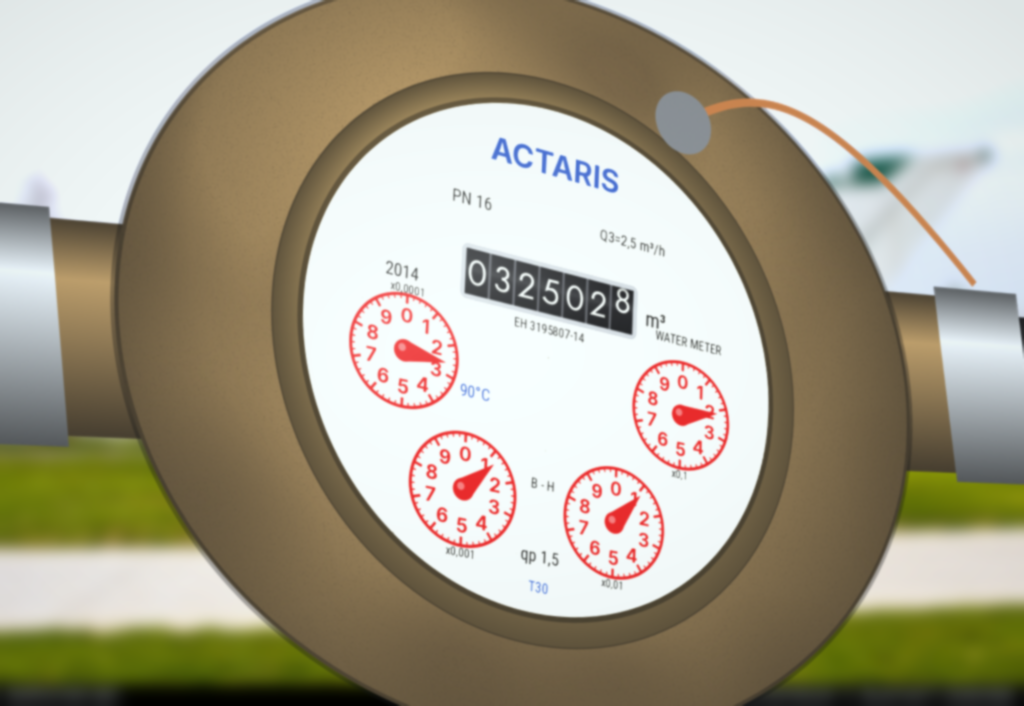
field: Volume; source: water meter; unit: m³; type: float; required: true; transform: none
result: 325028.2112 m³
